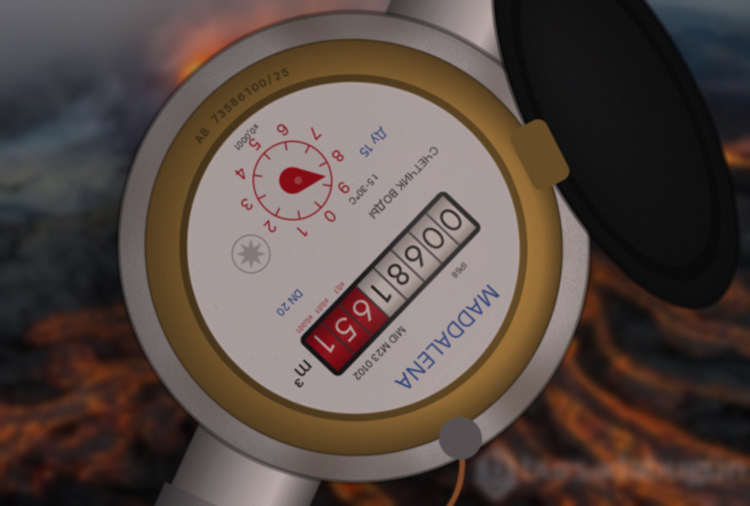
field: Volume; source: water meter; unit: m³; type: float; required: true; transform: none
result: 681.6508 m³
